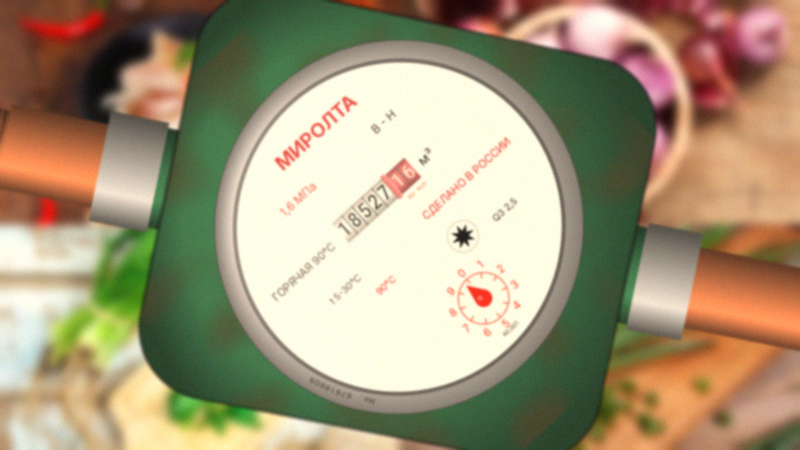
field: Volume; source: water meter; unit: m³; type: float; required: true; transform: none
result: 18527.159 m³
